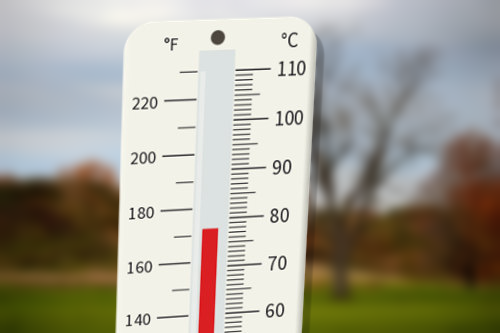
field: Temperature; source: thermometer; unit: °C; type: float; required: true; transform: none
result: 78 °C
